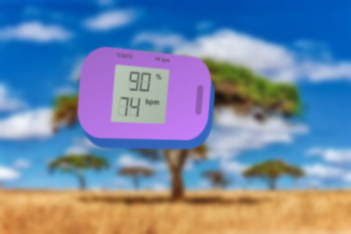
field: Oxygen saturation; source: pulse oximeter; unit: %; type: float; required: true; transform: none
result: 90 %
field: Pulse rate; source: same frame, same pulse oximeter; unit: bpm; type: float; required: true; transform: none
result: 74 bpm
